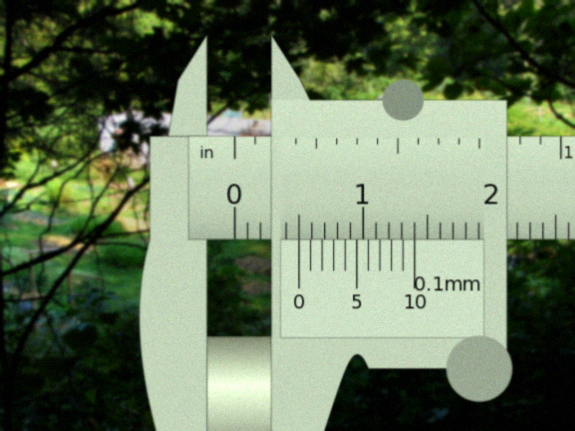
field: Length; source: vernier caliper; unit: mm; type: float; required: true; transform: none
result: 5.0 mm
